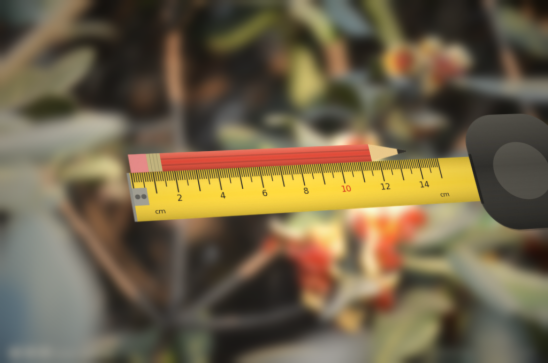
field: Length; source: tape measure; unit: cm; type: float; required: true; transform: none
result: 13.5 cm
